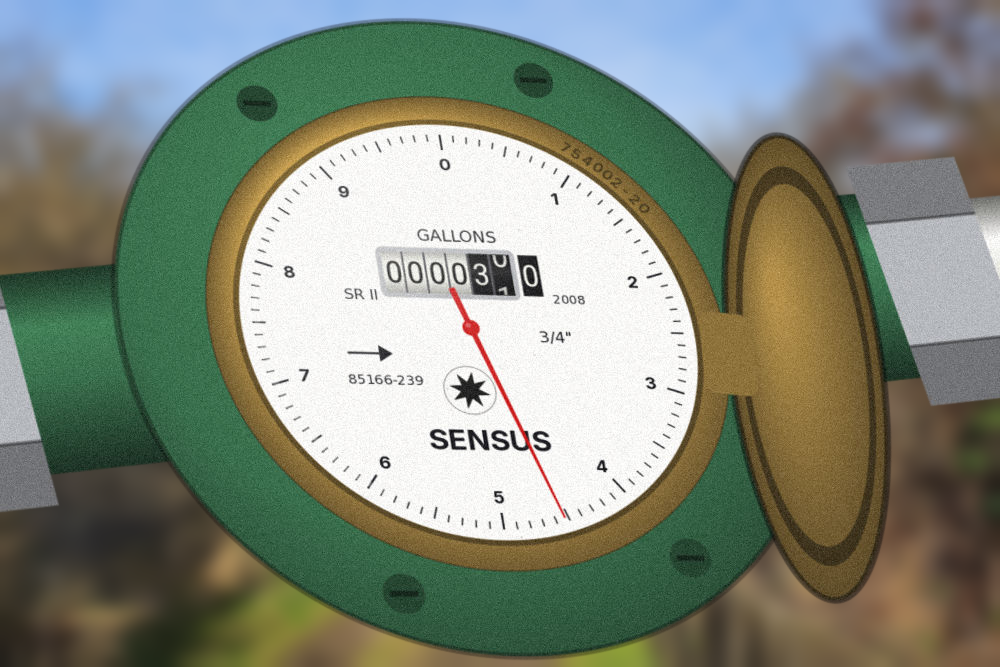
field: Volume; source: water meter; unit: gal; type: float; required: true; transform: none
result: 304.5 gal
